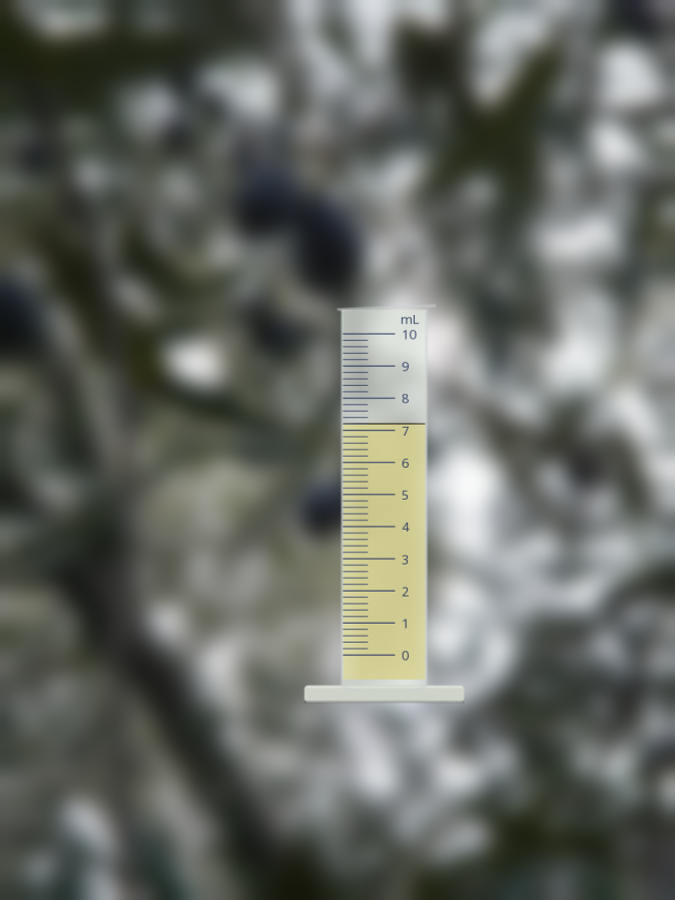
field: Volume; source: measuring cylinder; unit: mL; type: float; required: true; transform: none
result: 7.2 mL
